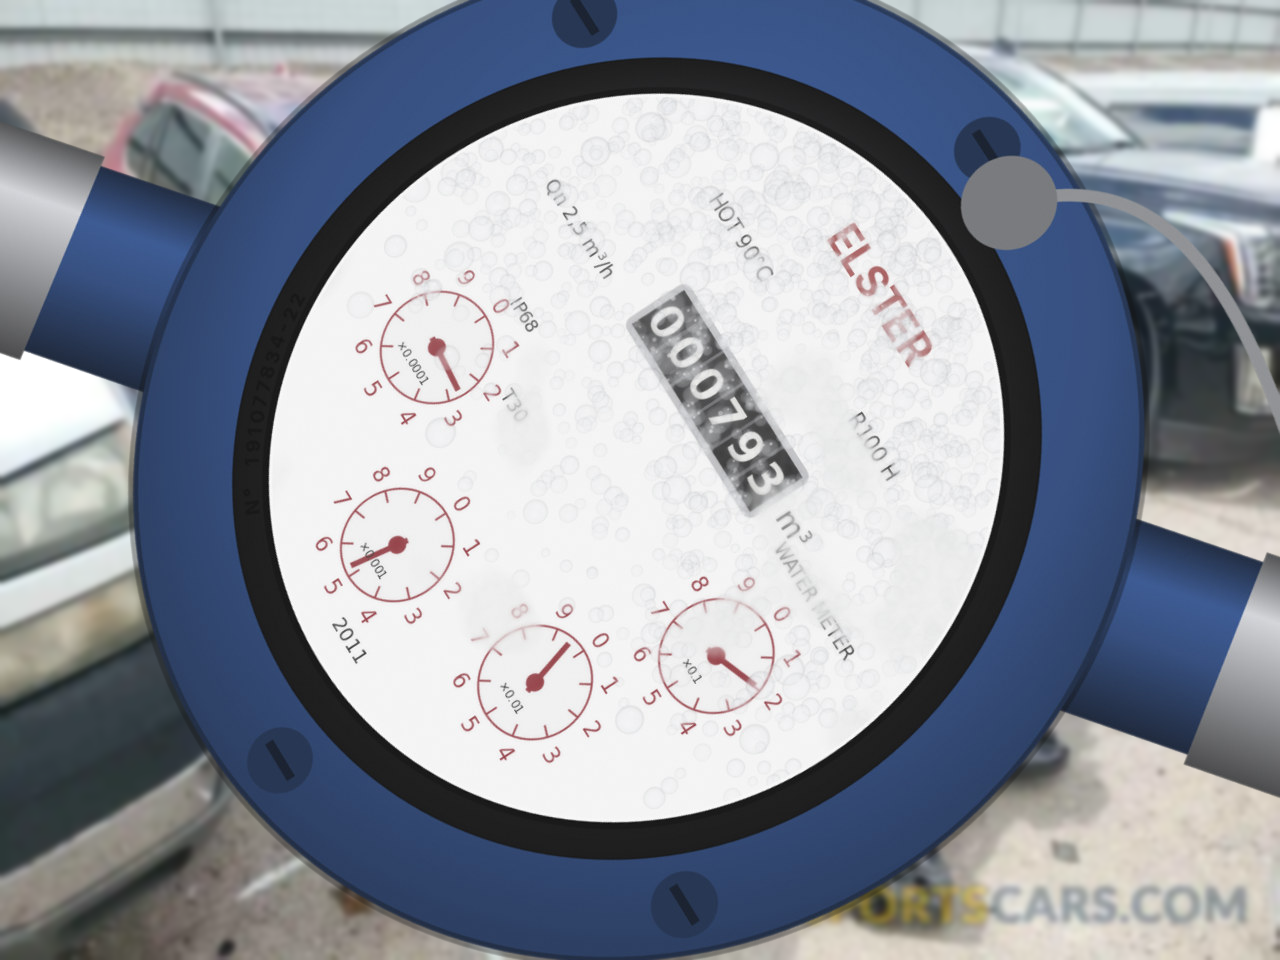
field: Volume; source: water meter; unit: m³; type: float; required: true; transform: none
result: 793.1952 m³
